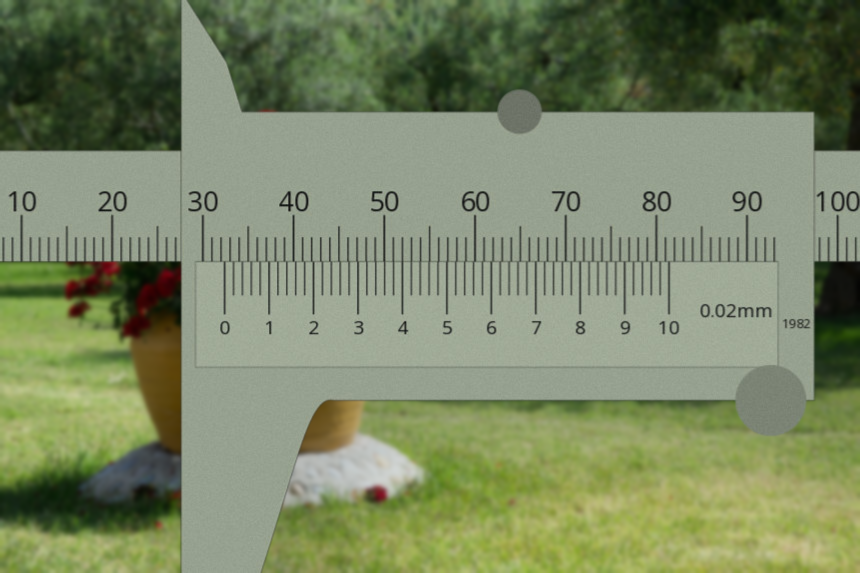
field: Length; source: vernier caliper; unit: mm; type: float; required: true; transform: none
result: 32.4 mm
